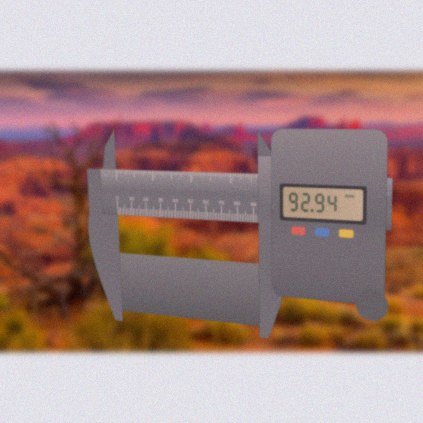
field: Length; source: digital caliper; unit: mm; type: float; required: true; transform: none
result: 92.94 mm
